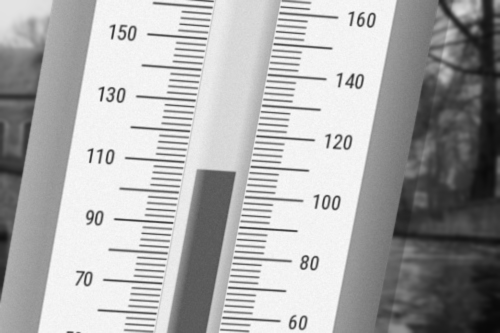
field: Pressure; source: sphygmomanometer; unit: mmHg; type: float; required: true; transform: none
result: 108 mmHg
